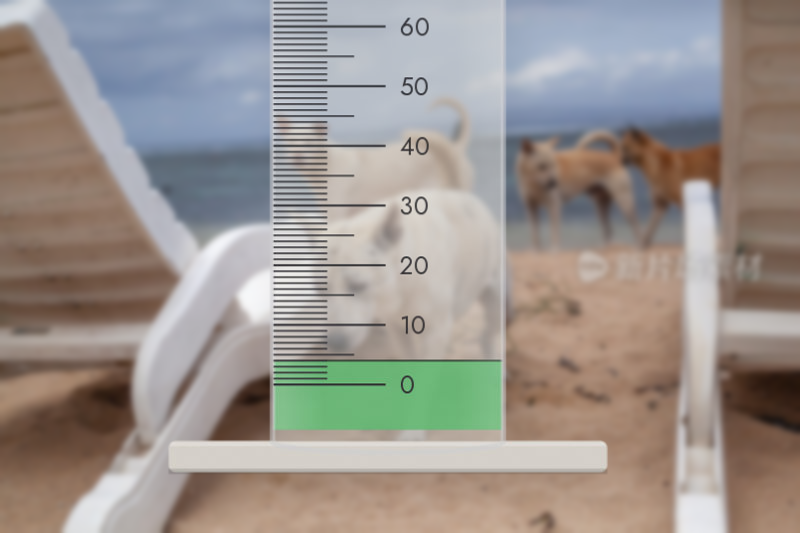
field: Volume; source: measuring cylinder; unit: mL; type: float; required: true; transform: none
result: 4 mL
